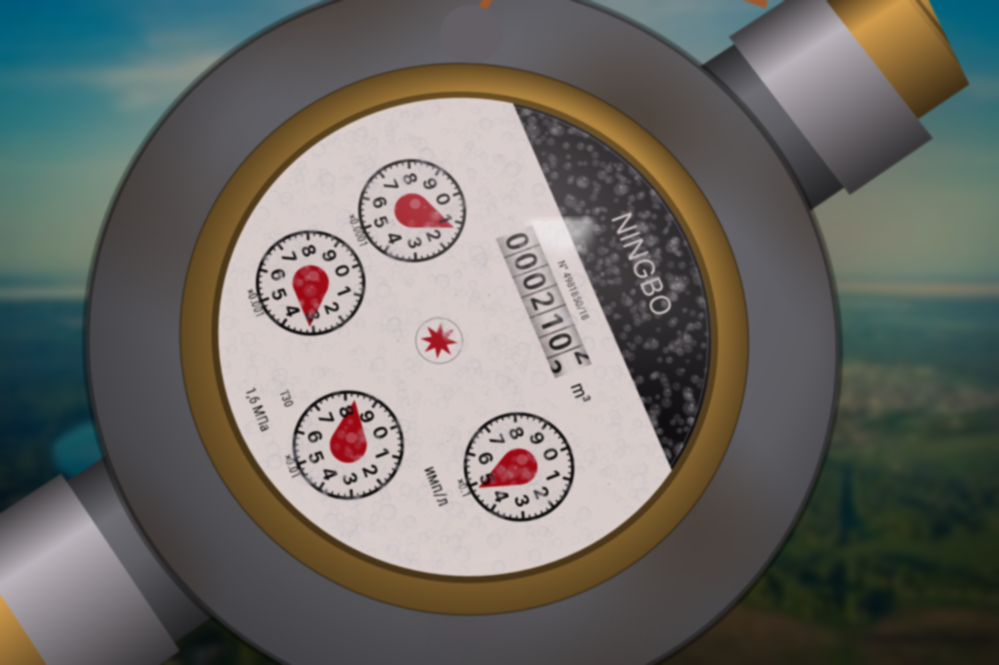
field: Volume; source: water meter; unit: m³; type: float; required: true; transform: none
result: 2102.4831 m³
